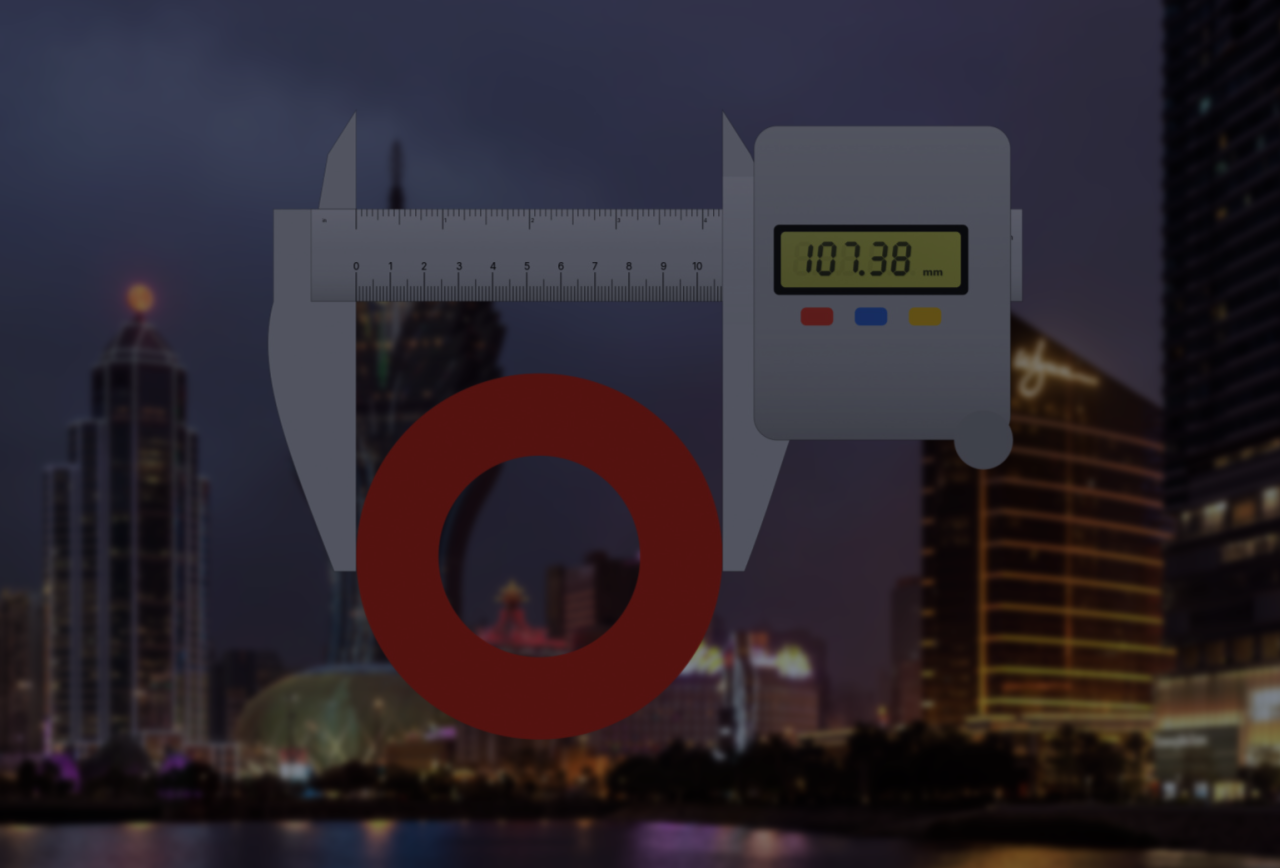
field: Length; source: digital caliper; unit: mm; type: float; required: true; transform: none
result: 107.38 mm
